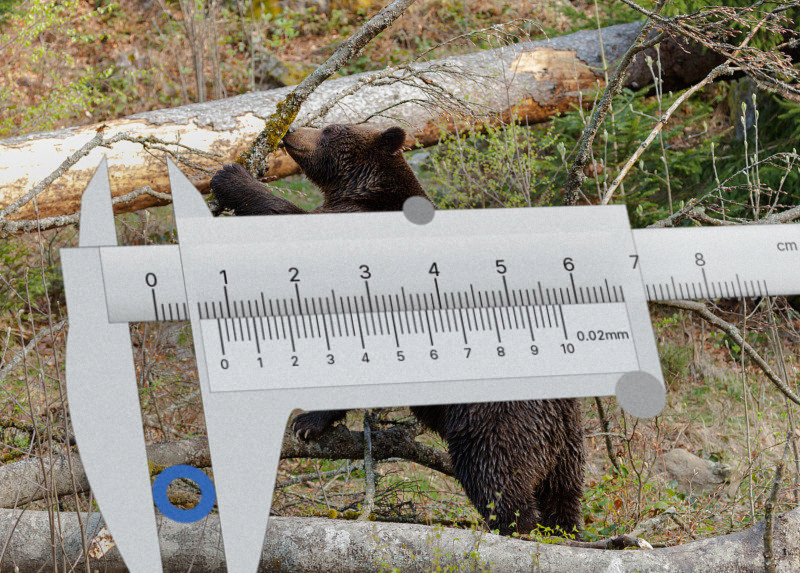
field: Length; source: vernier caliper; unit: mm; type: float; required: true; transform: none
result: 8.4 mm
